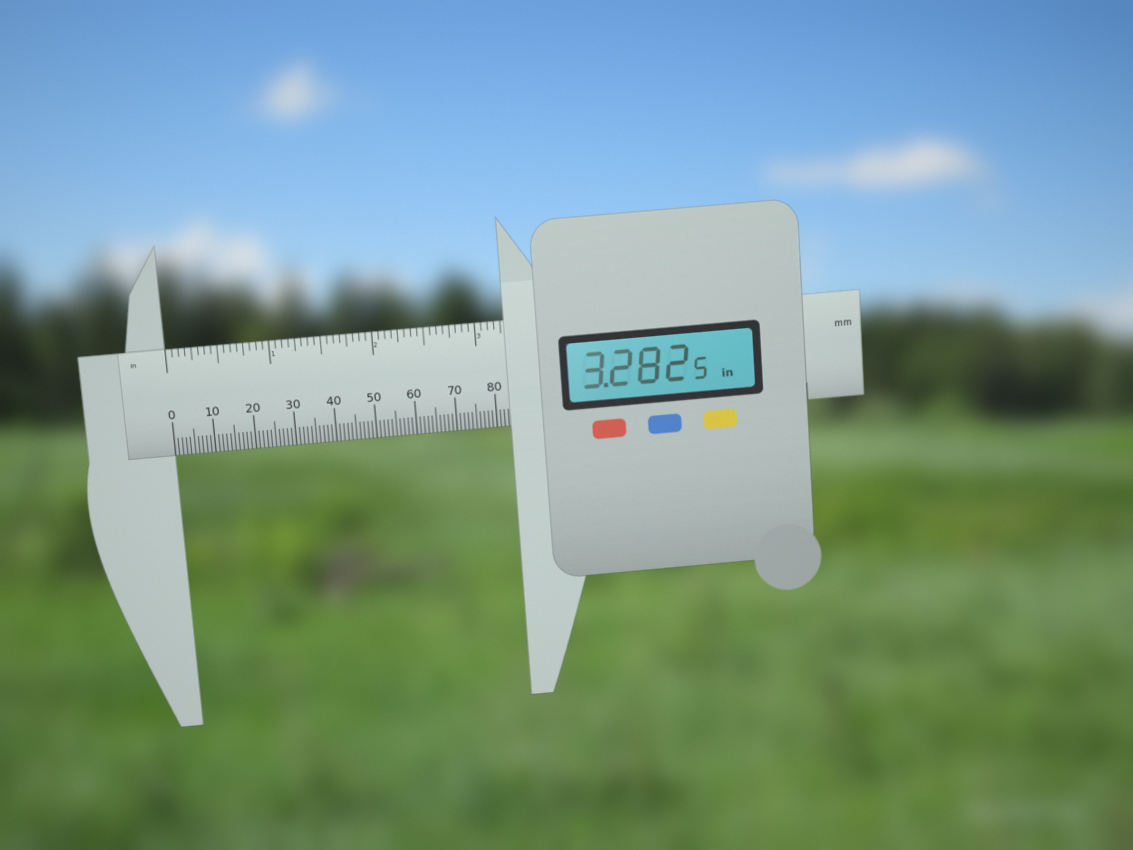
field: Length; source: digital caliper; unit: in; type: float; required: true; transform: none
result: 3.2825 in
